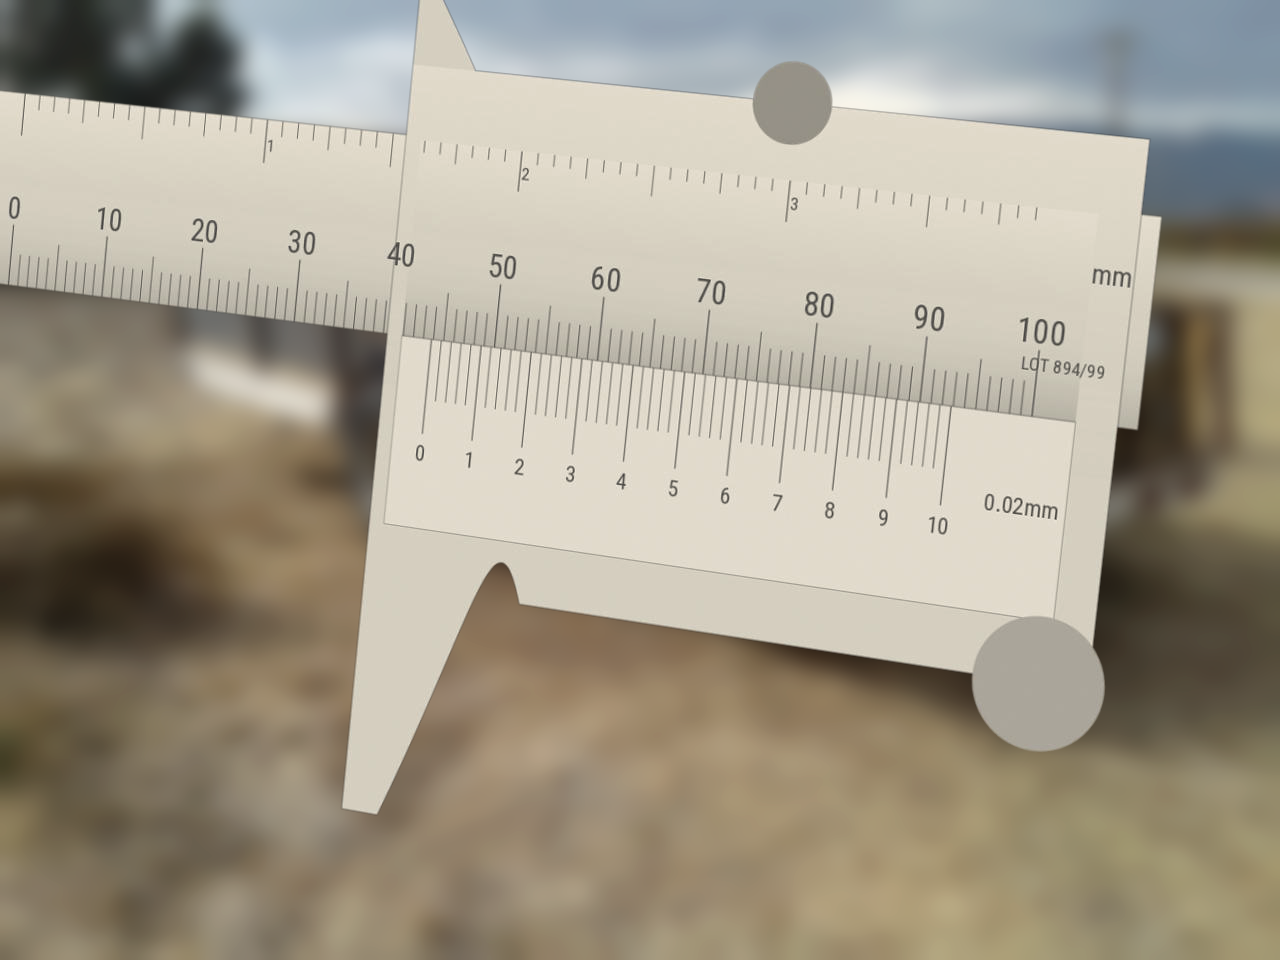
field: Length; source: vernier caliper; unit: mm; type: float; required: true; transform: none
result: 43.8 mm
